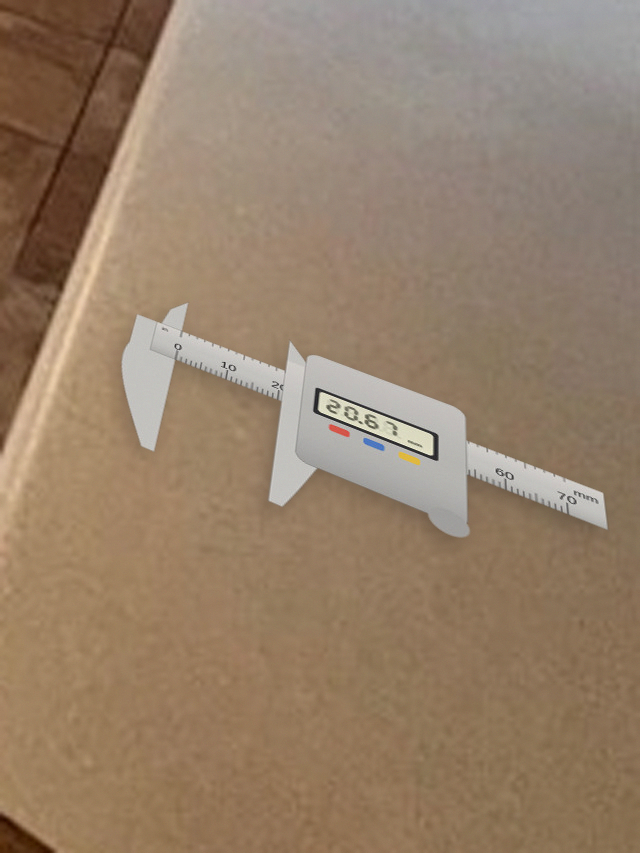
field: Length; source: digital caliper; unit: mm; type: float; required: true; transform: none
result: 20.67 mm
